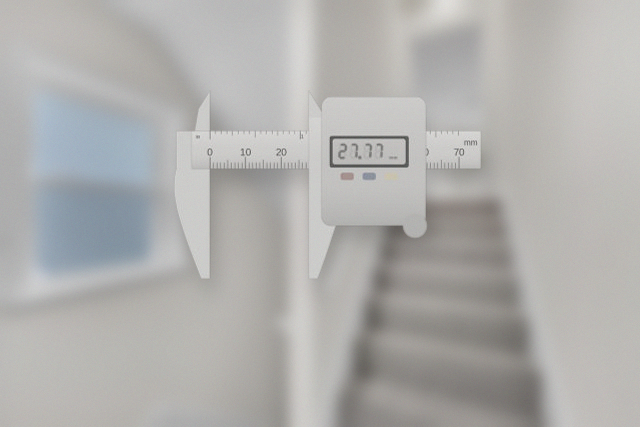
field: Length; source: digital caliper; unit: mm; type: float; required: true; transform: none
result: 27.77 mm
